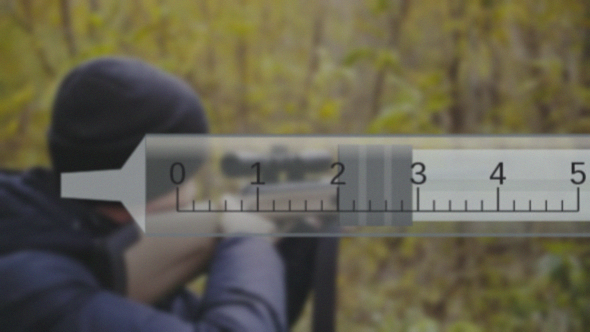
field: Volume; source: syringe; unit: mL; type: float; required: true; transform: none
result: 2 mL
